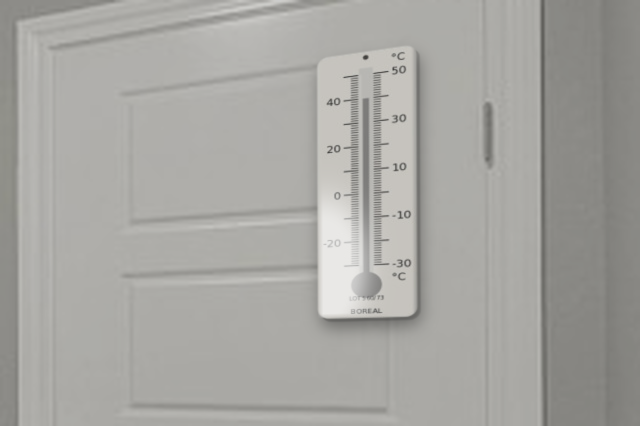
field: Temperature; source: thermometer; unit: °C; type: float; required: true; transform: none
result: 40 °C
